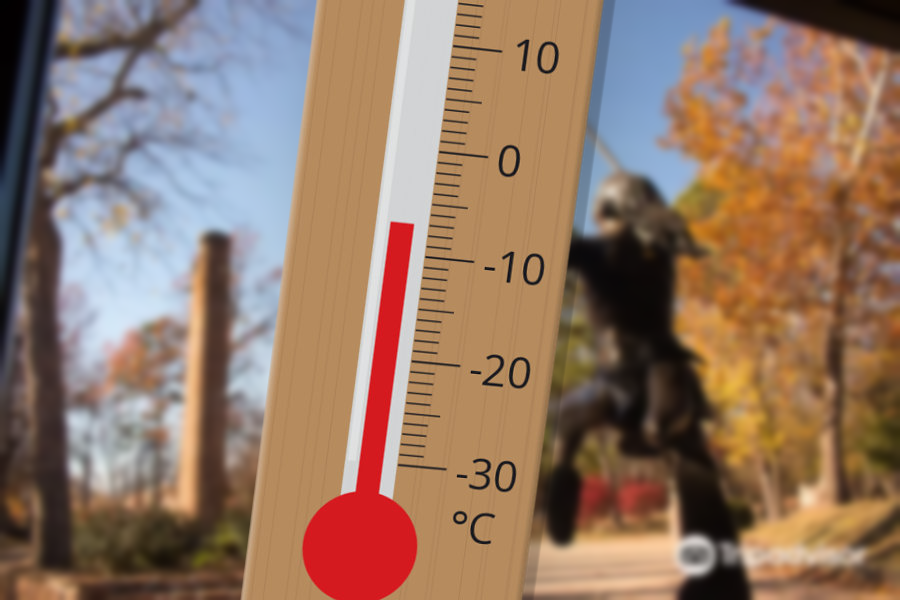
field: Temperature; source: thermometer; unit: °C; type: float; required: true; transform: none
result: -7 °C
